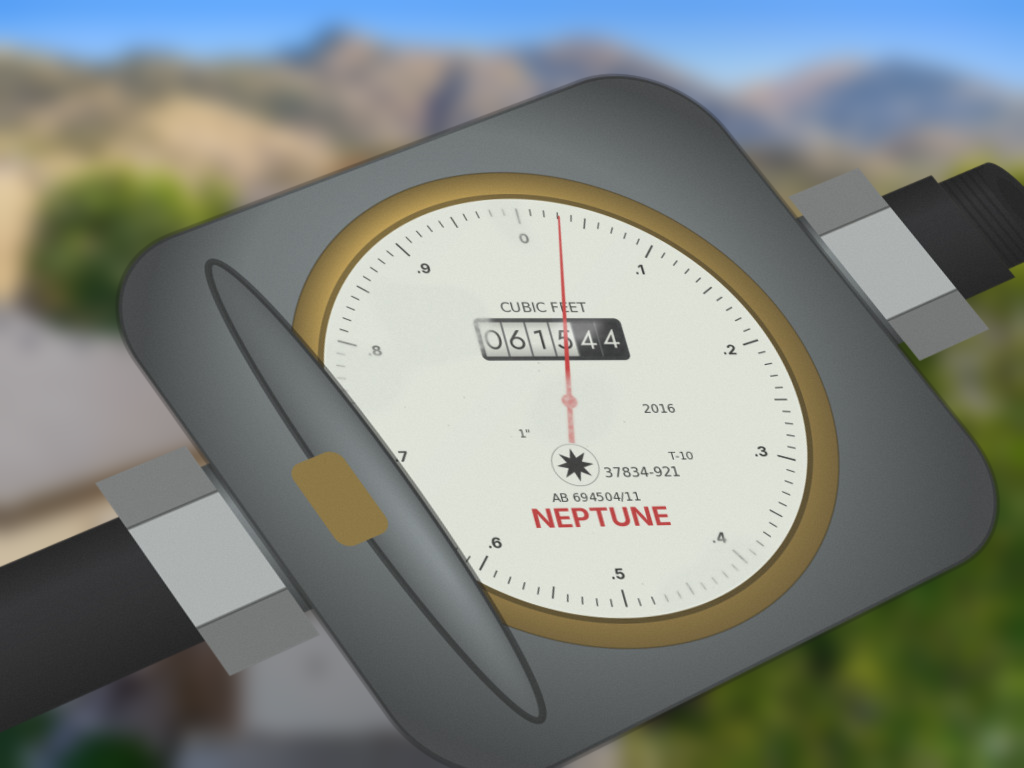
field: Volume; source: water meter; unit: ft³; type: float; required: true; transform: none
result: 61544.03 ft³
